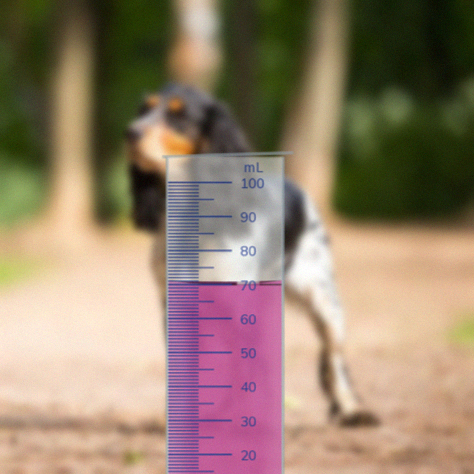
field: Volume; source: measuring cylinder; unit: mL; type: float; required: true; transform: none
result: 70 mL
